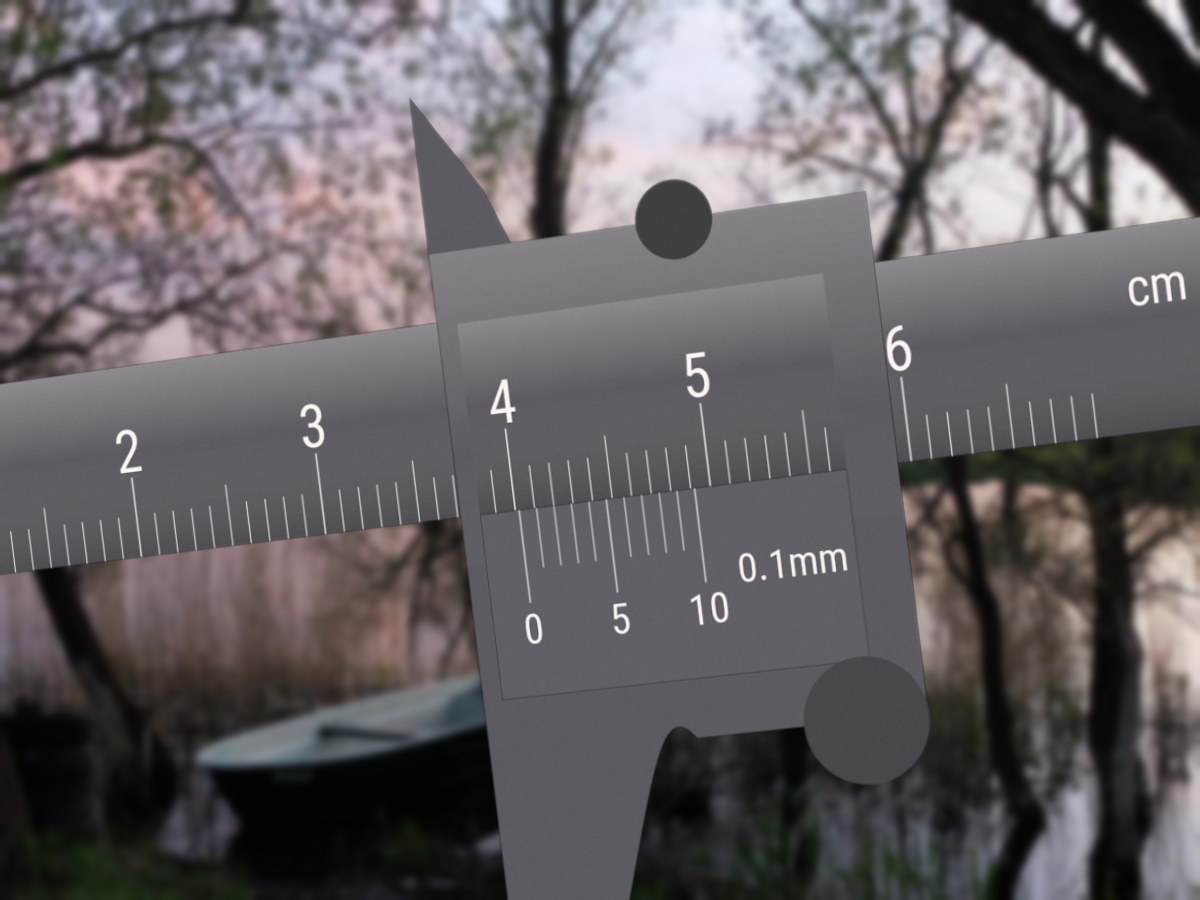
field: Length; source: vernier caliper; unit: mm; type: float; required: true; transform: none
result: 40.2 mm
